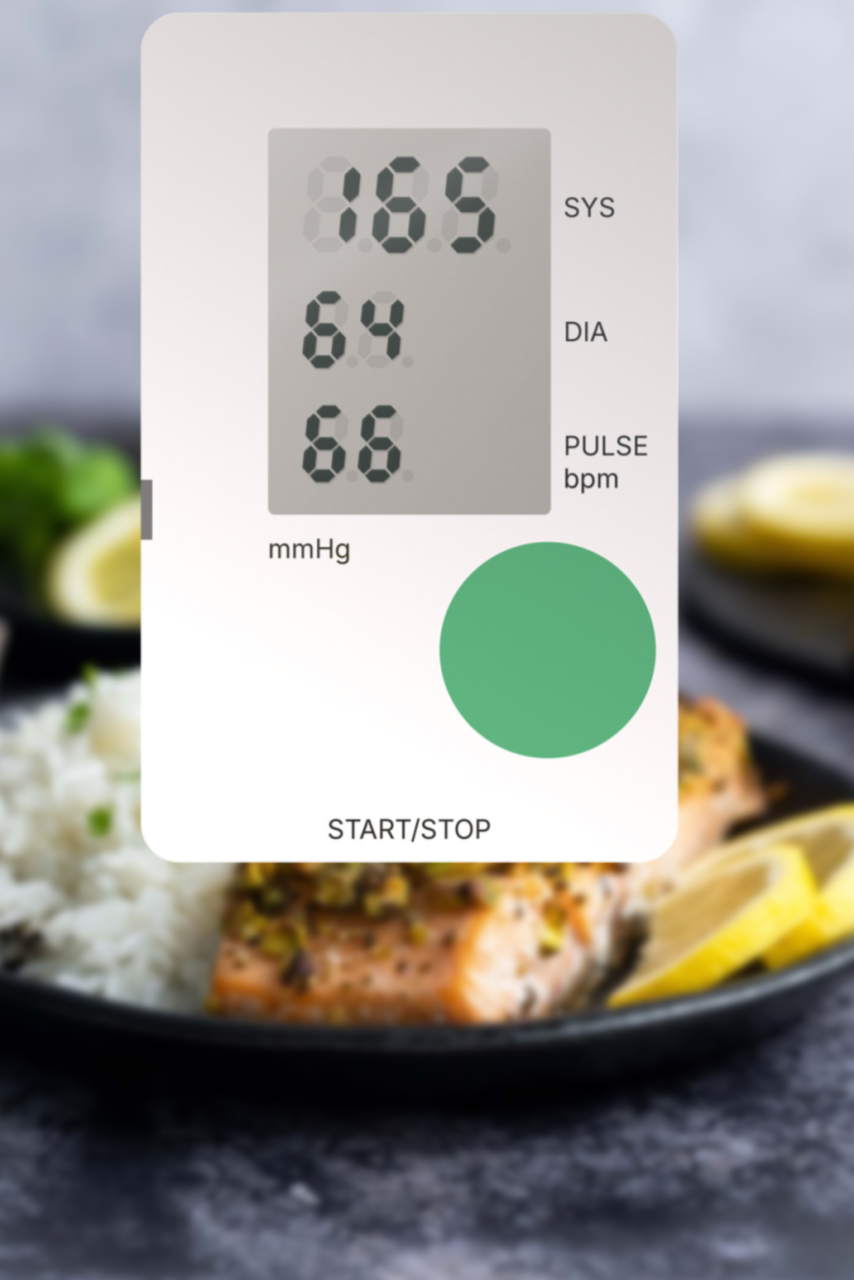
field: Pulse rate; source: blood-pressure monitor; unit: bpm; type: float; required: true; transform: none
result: 66 bpm
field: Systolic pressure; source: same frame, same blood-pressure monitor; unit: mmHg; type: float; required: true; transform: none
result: 165 mmHg
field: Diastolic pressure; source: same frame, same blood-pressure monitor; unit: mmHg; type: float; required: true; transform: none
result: 64 mmHg
